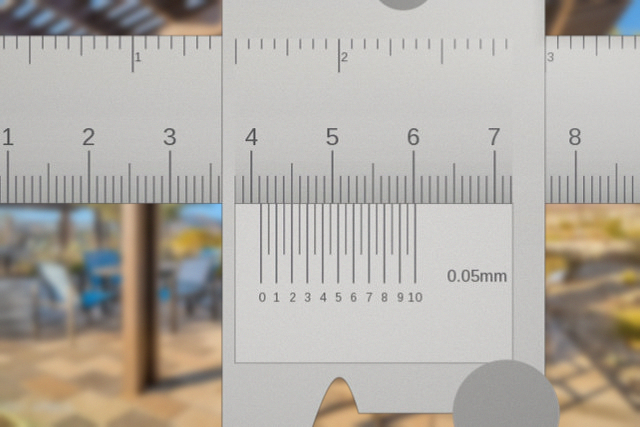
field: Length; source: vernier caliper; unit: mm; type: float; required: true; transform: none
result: 41.2 mm
